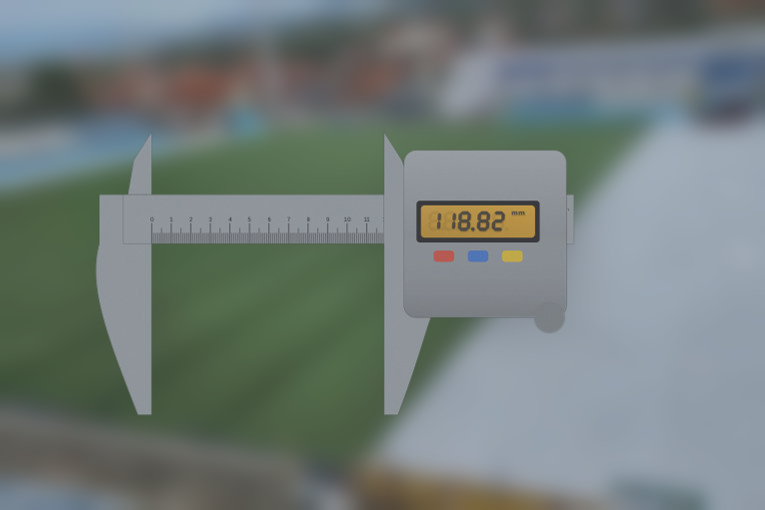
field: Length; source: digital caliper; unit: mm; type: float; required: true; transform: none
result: 118.82 mm
